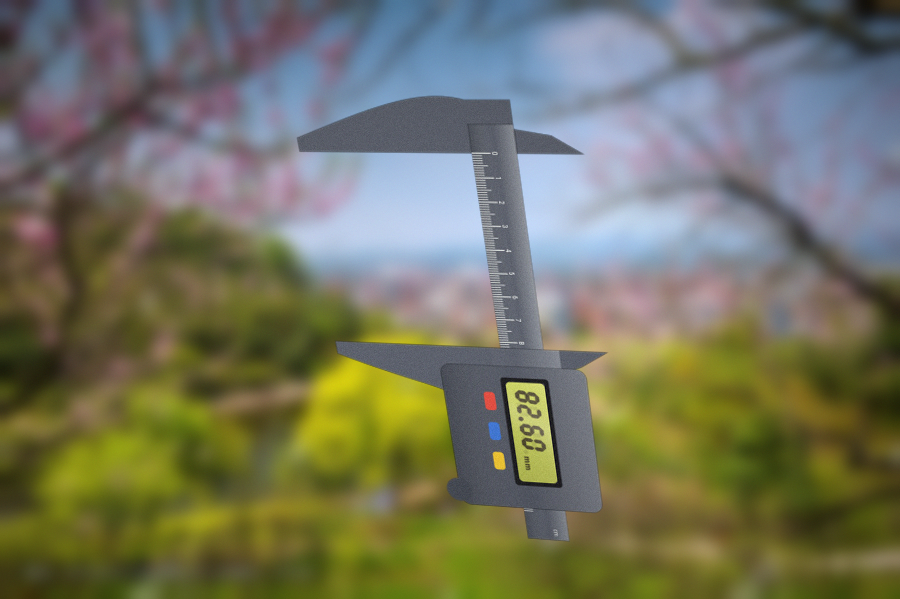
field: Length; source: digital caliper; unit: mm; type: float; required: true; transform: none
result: 82.60 mm
